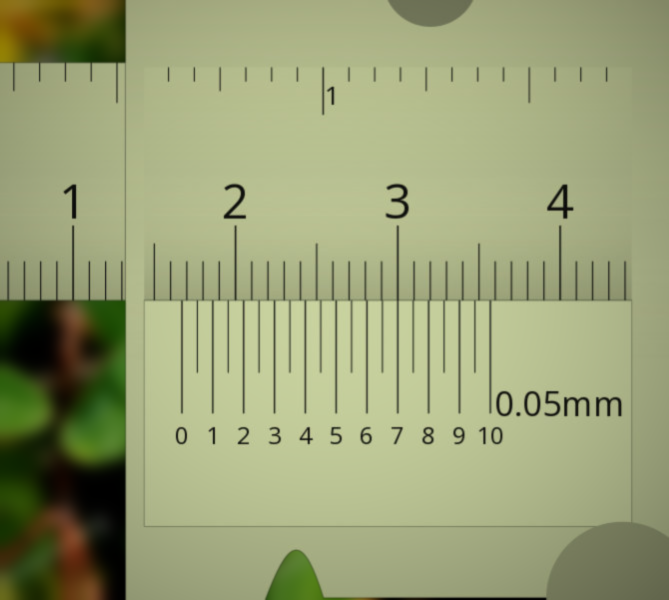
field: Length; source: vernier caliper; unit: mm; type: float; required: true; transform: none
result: 16.7 mm
